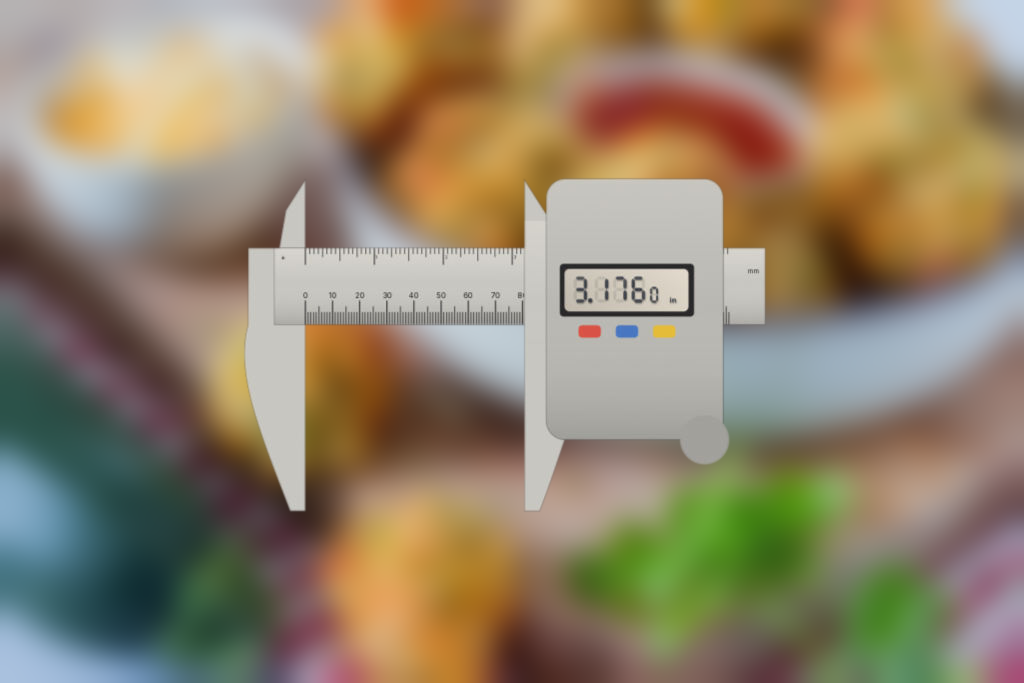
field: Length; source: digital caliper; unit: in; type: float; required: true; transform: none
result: 3.1760 in
